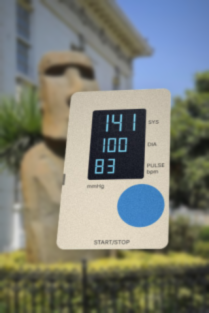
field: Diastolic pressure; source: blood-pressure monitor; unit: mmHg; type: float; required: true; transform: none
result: 100 mmHg
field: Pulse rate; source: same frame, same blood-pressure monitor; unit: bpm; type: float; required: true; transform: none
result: 83 bpm
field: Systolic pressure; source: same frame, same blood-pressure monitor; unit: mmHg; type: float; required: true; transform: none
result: 141 mmHg
